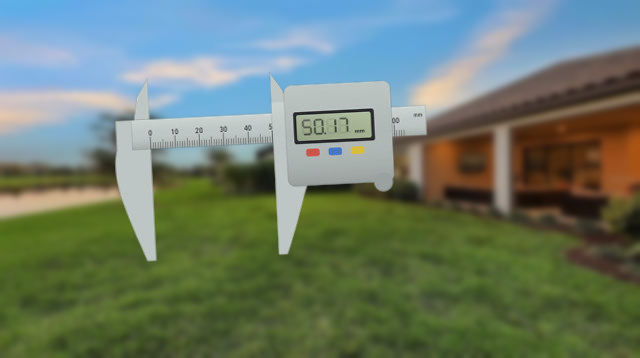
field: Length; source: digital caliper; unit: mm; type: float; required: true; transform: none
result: 50.17 mm
